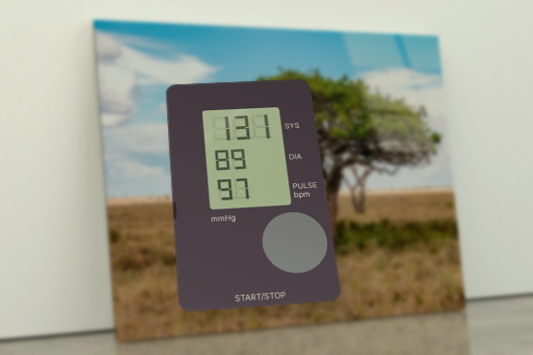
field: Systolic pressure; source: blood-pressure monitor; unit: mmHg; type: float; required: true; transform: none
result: 131 mmHg
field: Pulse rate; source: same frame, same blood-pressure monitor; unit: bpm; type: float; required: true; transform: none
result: 97 bpm
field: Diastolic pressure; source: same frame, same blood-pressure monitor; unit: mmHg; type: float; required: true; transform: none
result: 89 mmHg
